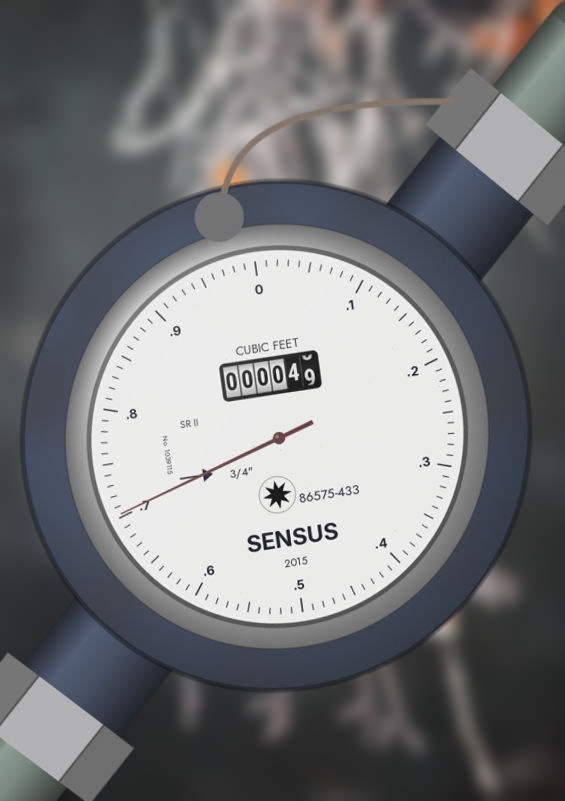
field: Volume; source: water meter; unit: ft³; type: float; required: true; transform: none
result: 48.70 ft³
